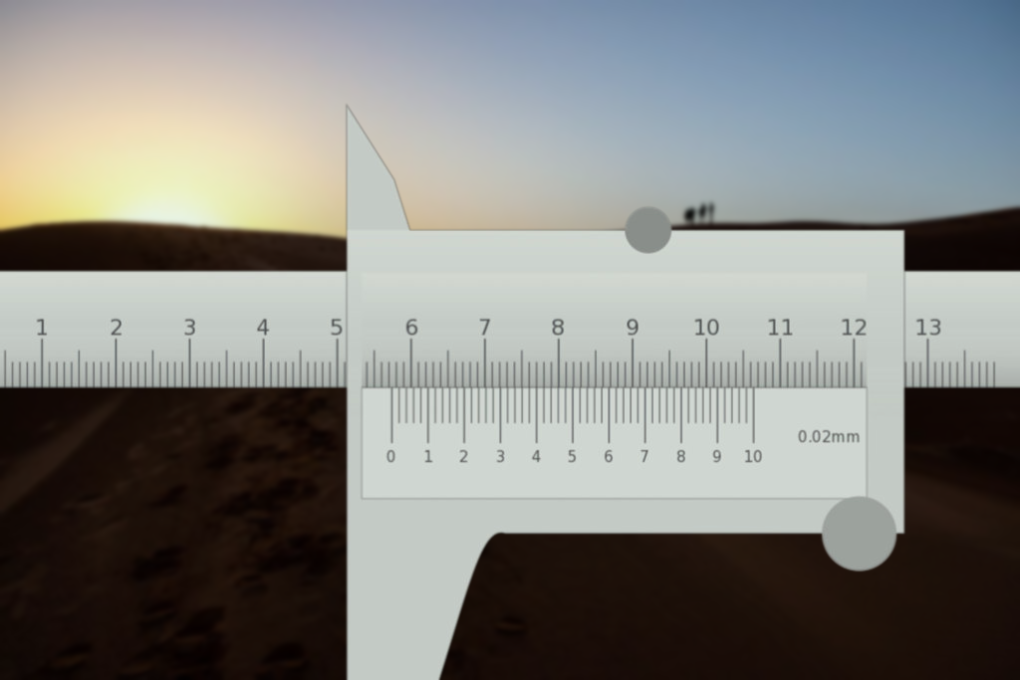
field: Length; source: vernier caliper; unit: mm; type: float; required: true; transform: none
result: 57.4 mm
